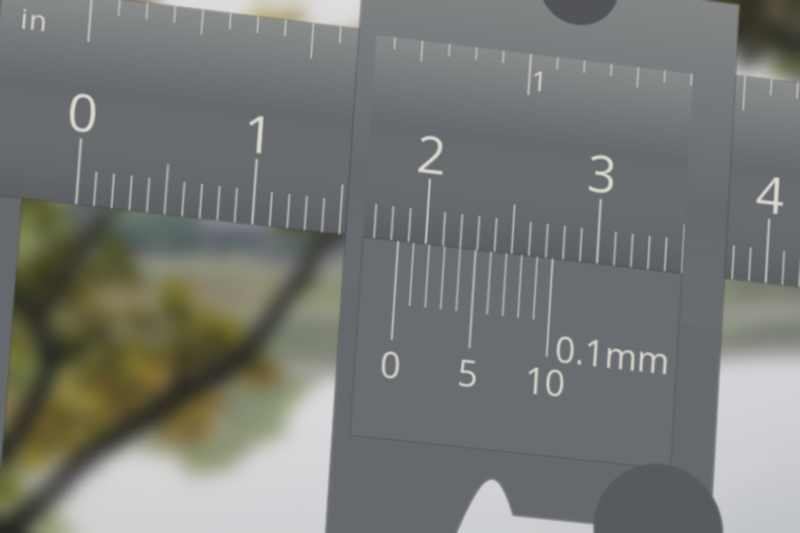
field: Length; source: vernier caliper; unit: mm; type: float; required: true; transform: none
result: 18.4 mm
